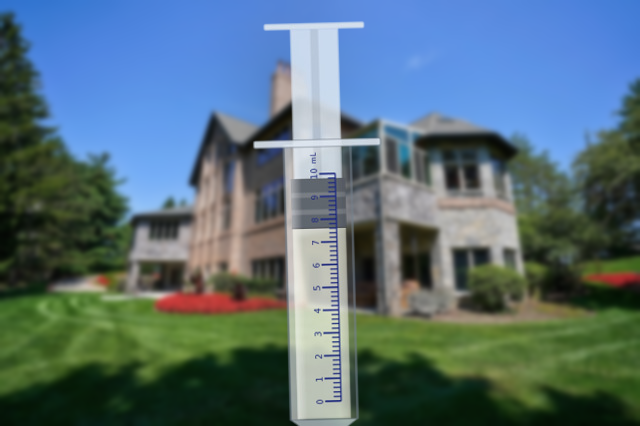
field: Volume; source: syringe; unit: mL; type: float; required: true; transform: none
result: 7.6 mL
